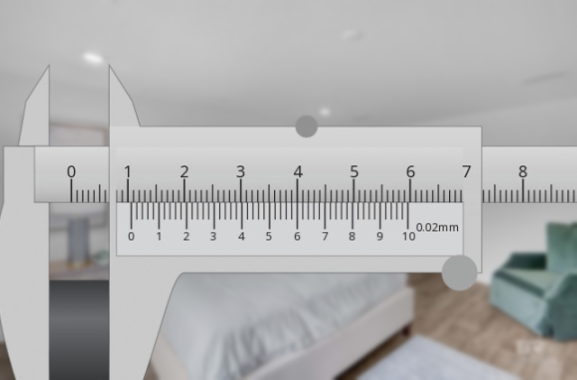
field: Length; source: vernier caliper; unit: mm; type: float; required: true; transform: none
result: 10.6 mm
